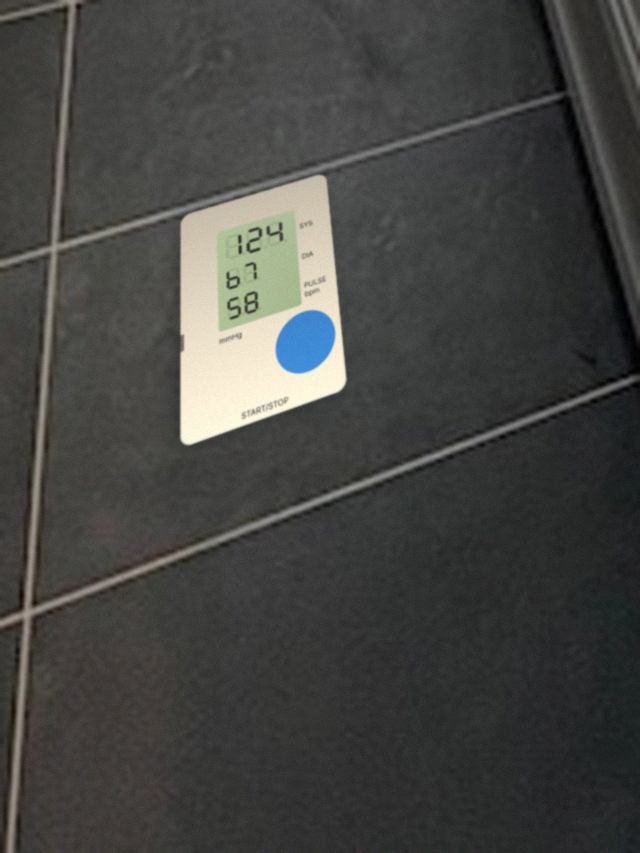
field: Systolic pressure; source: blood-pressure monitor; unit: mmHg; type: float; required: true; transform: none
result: 124 mmHg
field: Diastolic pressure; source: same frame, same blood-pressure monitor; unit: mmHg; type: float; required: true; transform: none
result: 67 mmHg
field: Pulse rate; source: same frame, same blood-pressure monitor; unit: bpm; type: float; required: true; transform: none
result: 58 bpm
